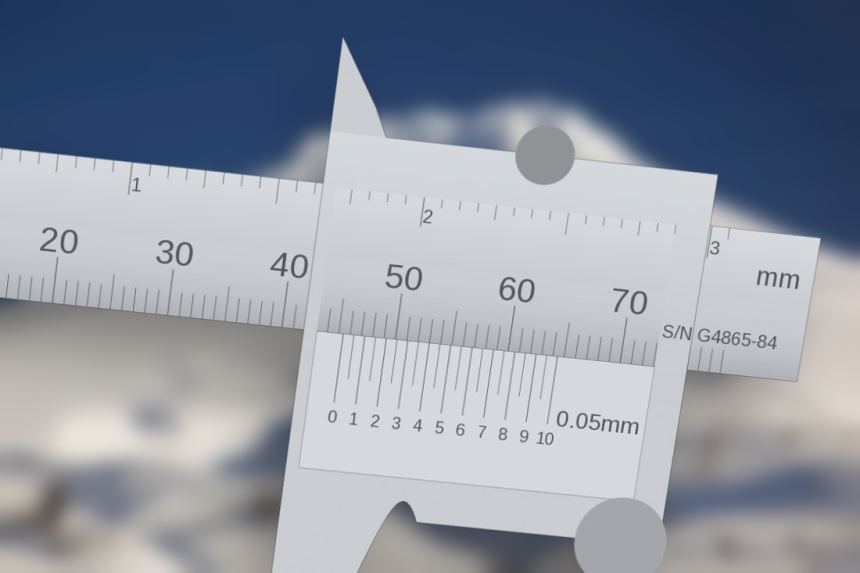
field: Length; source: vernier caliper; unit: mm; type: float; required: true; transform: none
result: 45.4 mm
